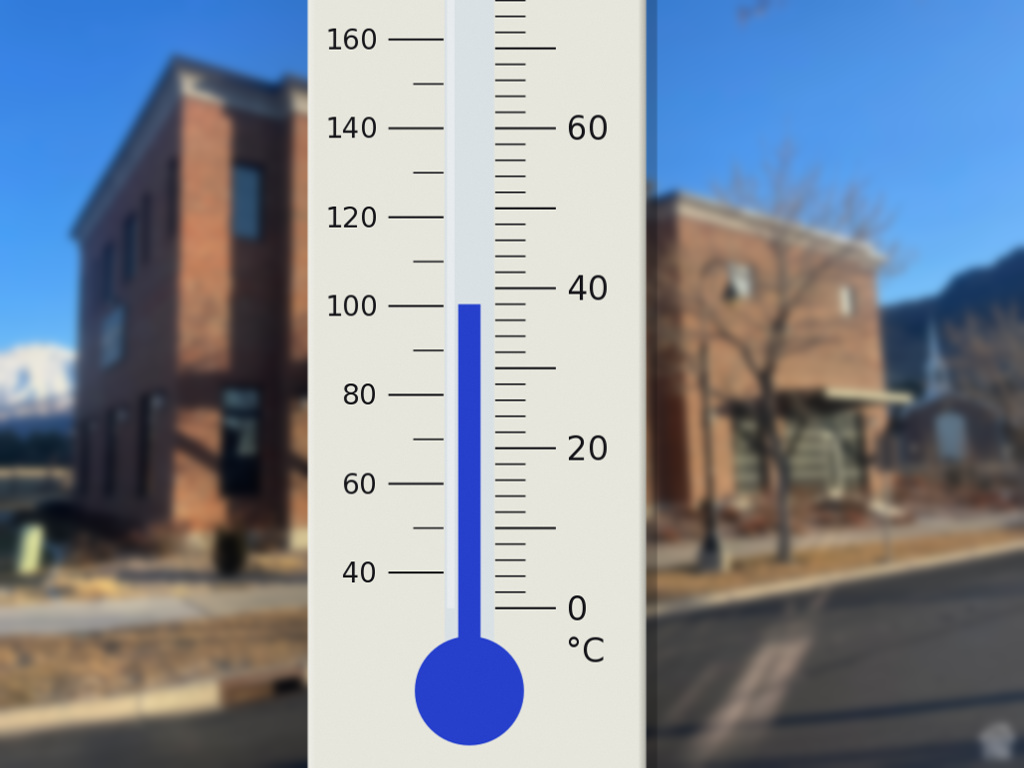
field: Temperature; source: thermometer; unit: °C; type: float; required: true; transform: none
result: 38 °C
